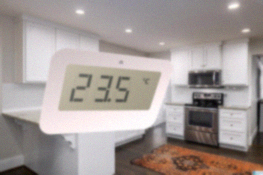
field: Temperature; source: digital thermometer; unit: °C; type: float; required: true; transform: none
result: 23.5 °C
